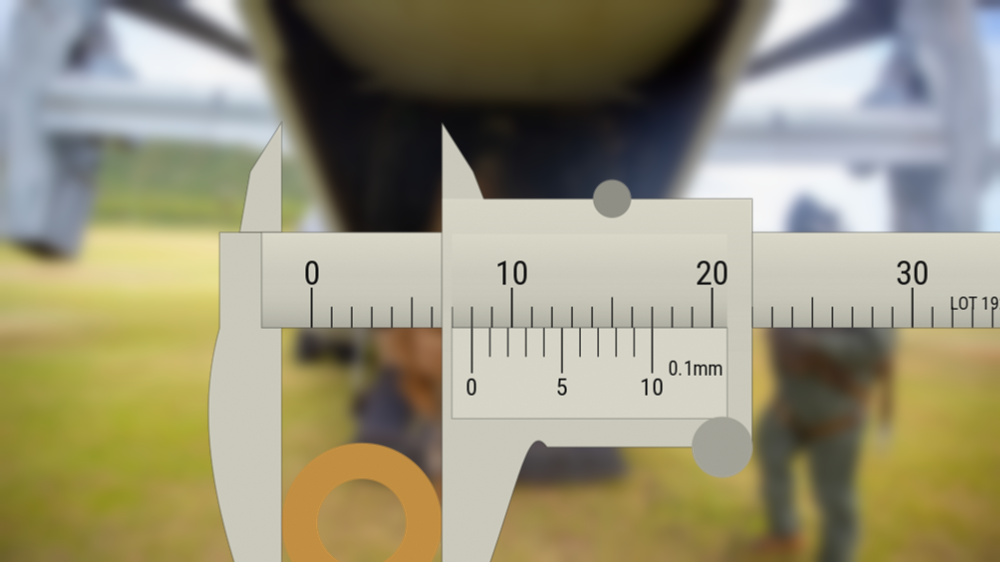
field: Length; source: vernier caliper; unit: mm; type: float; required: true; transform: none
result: 8.0 mm
